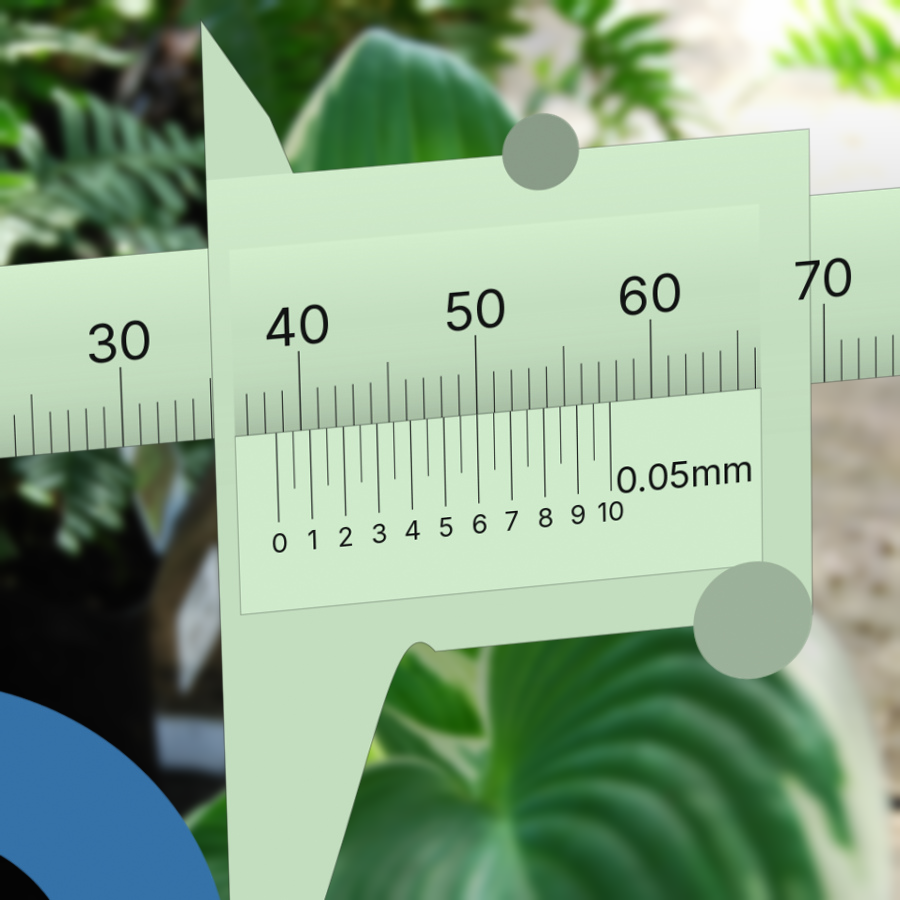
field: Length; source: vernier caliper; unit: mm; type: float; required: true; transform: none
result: 38.6 mm
